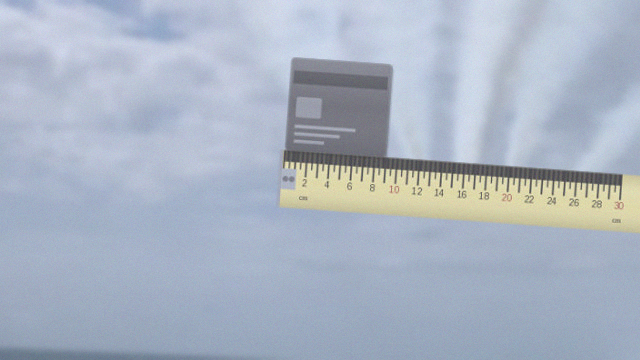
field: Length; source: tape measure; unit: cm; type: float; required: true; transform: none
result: 9 cm
